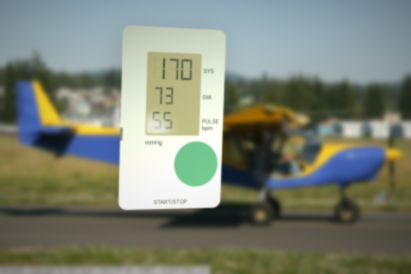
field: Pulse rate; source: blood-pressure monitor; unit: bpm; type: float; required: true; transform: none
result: 55 bpm
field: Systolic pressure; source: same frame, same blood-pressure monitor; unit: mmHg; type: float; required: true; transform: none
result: 170 mmHg
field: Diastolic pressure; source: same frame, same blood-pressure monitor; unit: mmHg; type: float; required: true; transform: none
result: 73 mmHg
